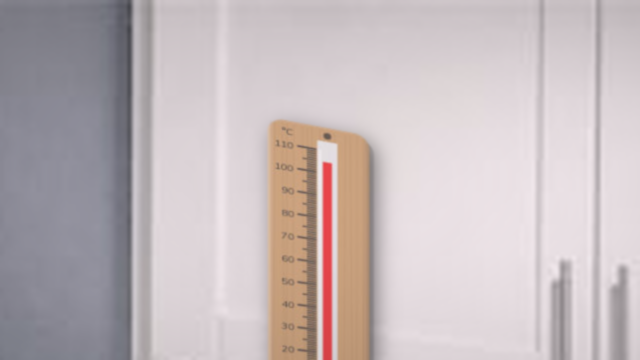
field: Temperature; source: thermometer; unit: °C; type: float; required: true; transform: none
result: 105 °C
